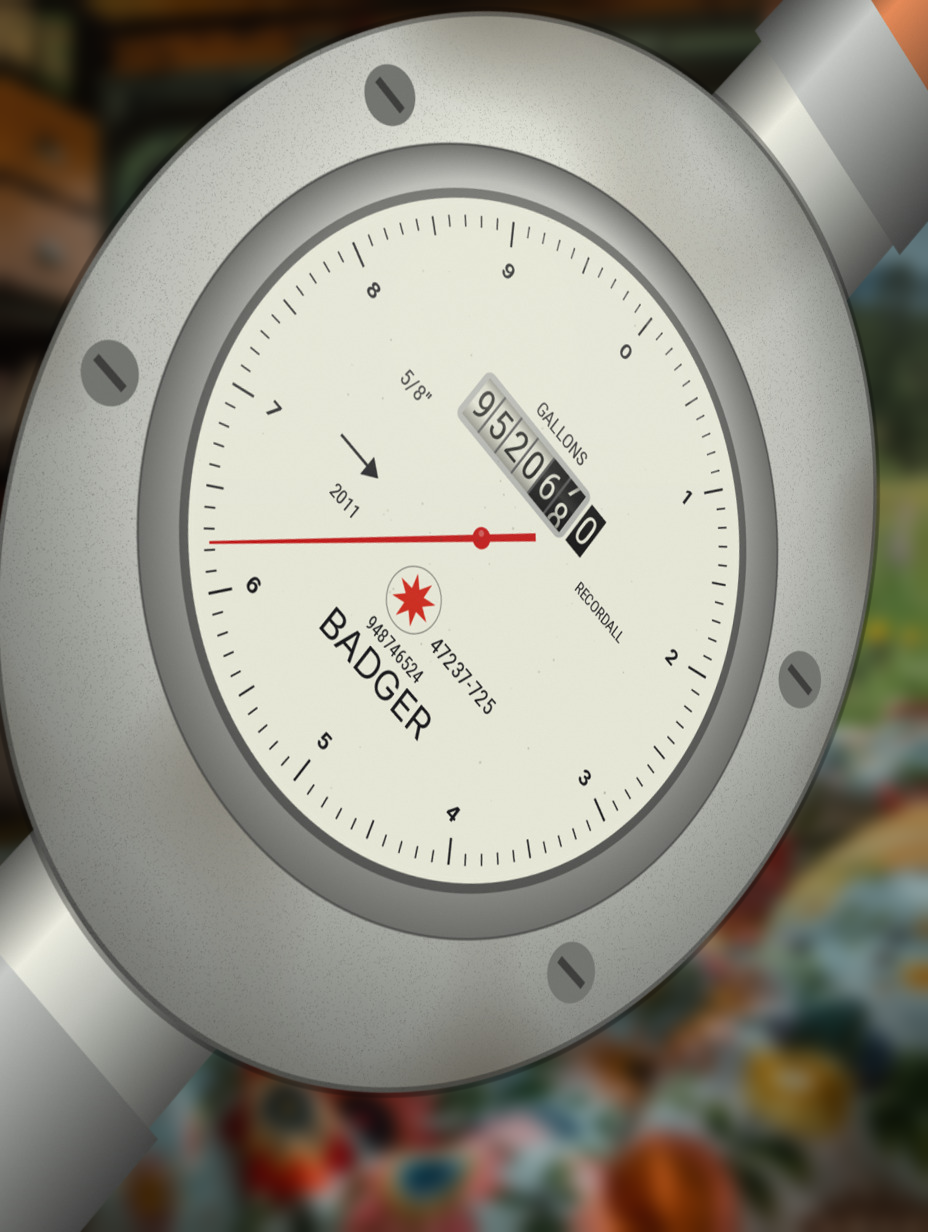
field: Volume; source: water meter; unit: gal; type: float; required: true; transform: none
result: 9520676.2 gal
